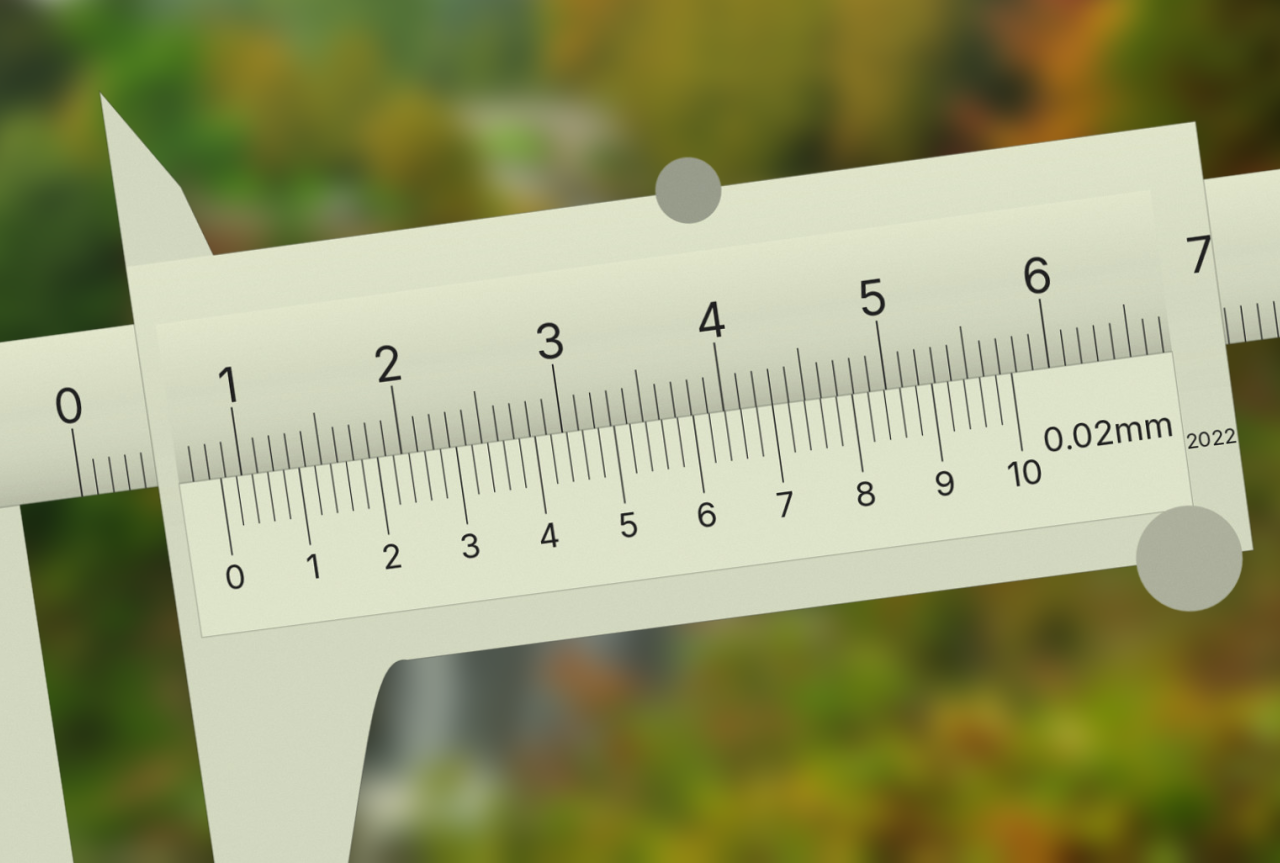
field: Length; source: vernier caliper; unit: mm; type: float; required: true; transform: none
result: 8.7 mm
